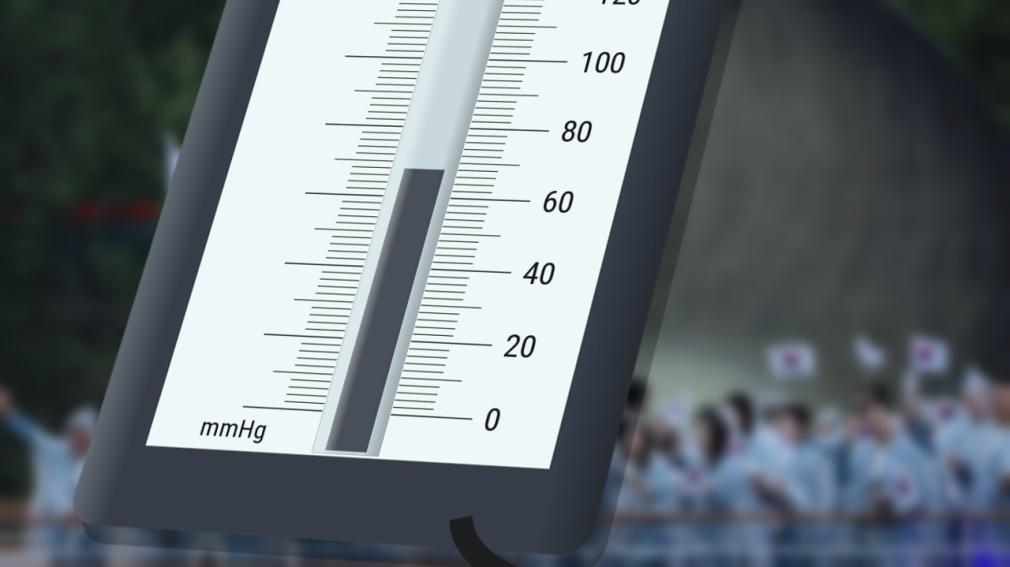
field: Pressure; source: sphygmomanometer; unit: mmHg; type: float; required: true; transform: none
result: 68 mmHg
